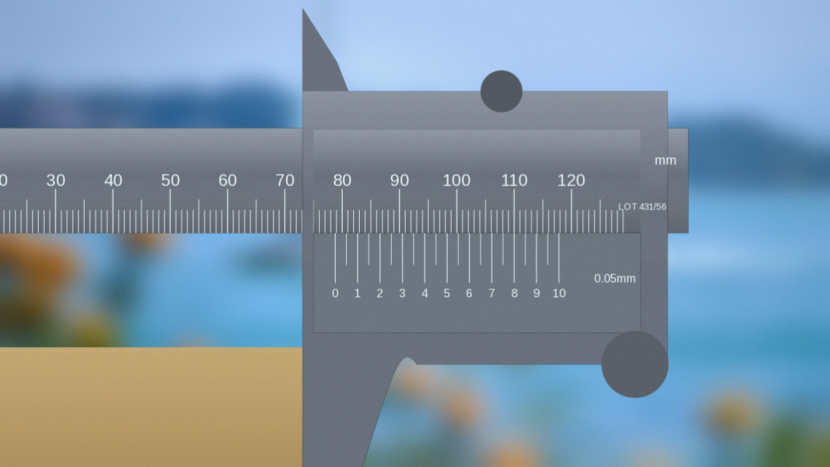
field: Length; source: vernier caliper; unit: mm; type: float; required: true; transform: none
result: 78.8 mm
